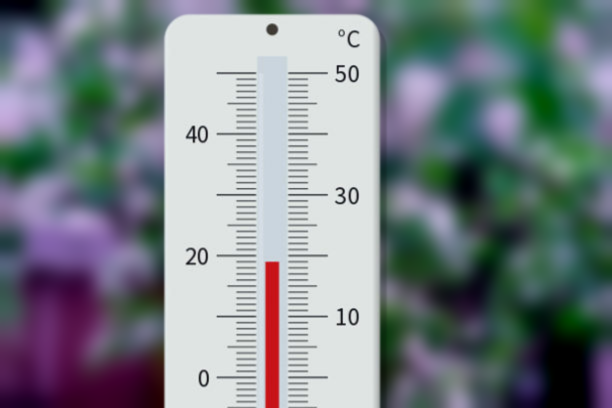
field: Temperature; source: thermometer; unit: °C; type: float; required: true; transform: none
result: 19 °C
